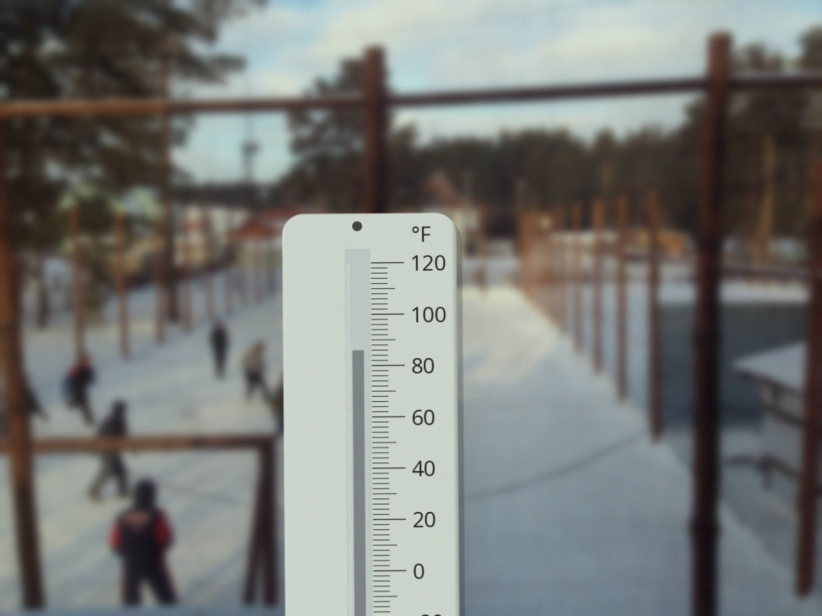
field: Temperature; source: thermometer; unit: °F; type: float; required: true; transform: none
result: 86 °F
